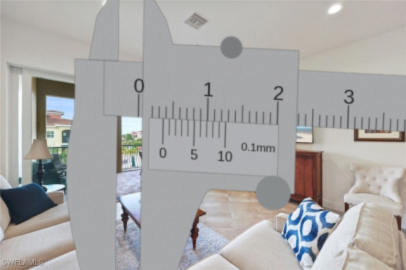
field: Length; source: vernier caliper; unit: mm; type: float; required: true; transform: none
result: 3.6 mm
